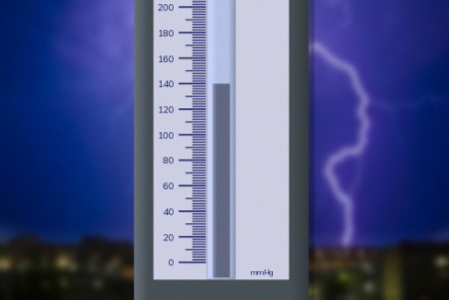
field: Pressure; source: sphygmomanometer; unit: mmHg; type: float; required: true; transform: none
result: 140 mmHg
